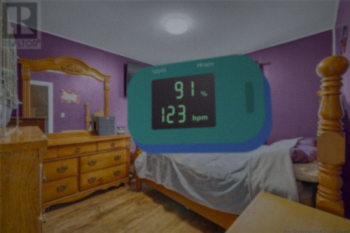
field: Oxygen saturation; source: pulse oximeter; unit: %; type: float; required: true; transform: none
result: 91 %
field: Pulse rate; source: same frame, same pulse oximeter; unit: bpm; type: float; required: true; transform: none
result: 123 bpm
